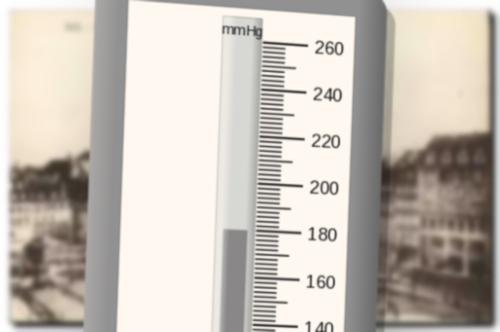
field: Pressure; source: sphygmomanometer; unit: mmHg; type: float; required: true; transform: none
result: 180 mmHg
